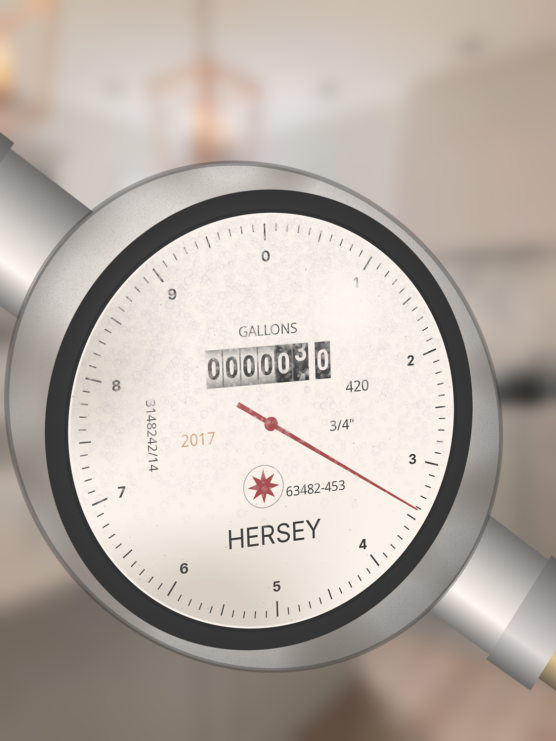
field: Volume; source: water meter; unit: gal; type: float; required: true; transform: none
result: 33.4 gal
